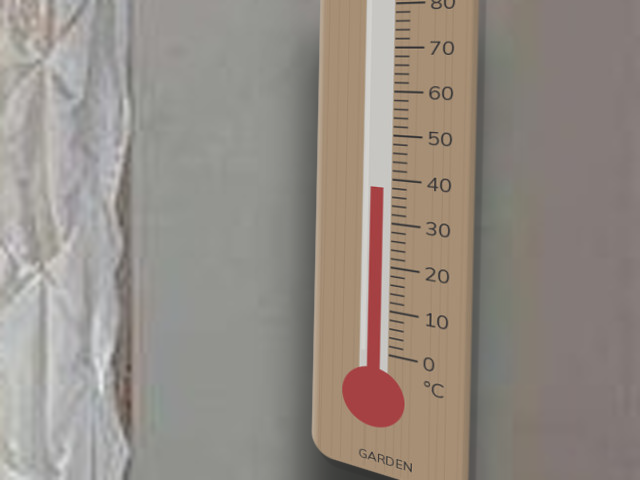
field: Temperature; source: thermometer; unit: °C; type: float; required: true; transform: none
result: 38 °C
